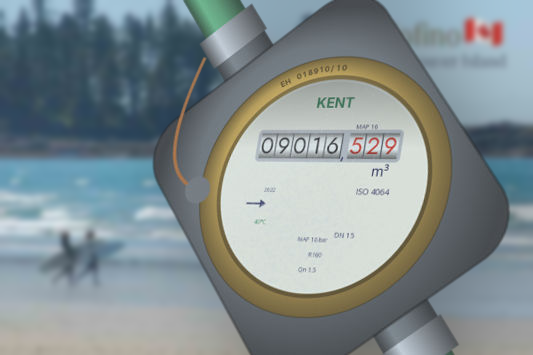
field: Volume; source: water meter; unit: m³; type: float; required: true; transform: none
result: 9016.529 m³
